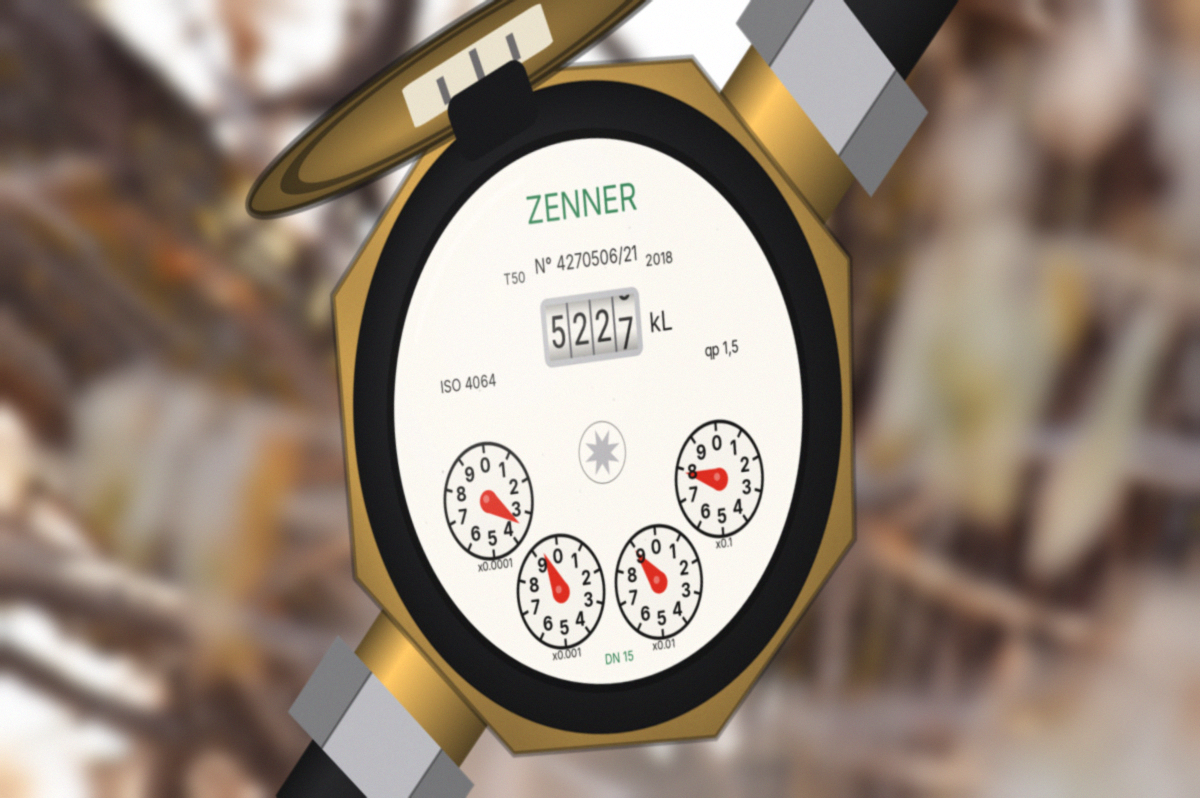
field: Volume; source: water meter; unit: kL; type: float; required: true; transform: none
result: 5226.7893 kL
